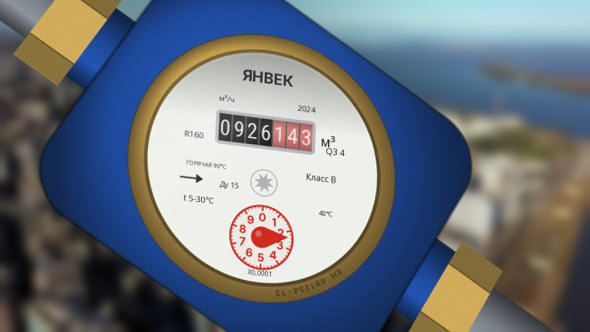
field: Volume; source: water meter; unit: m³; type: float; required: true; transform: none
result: 926.1432 m³
